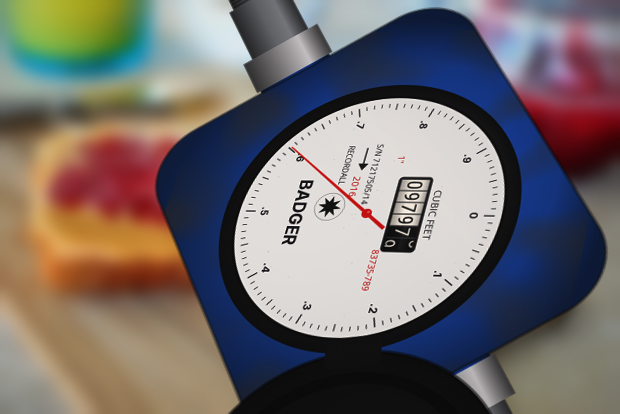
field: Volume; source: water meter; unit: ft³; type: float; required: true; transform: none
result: 97978.60 ft³
